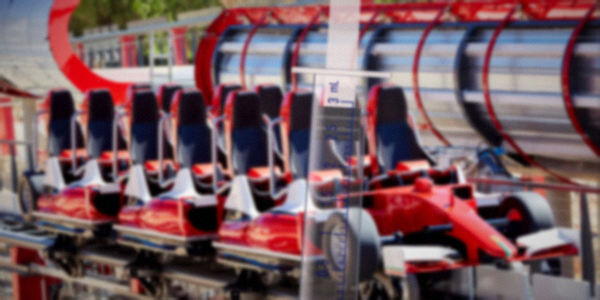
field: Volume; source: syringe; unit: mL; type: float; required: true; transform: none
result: 2.4 mL
